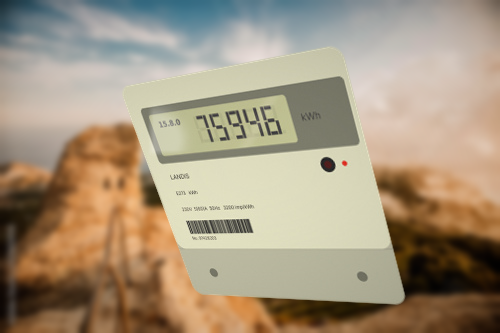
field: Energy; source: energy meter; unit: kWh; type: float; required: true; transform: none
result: 75946 kWh
